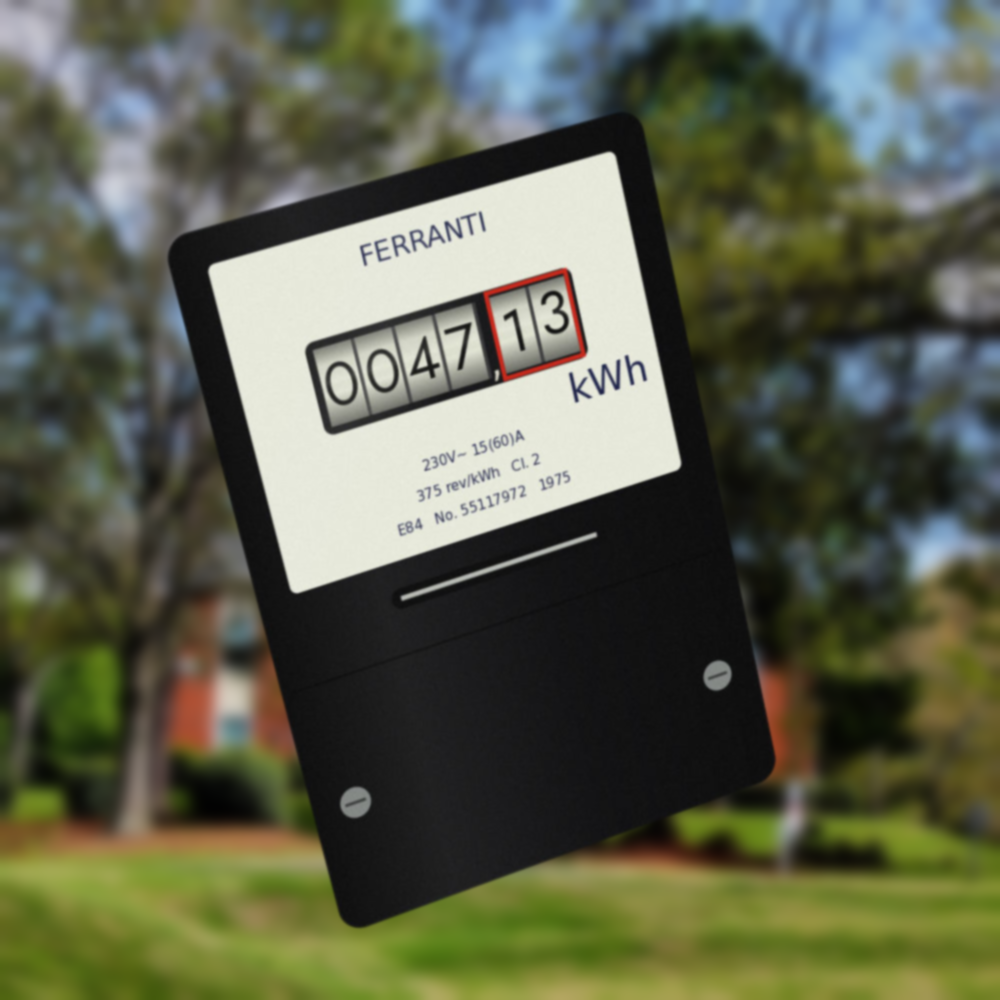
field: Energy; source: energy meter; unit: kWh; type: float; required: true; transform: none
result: 47.13 kWh
